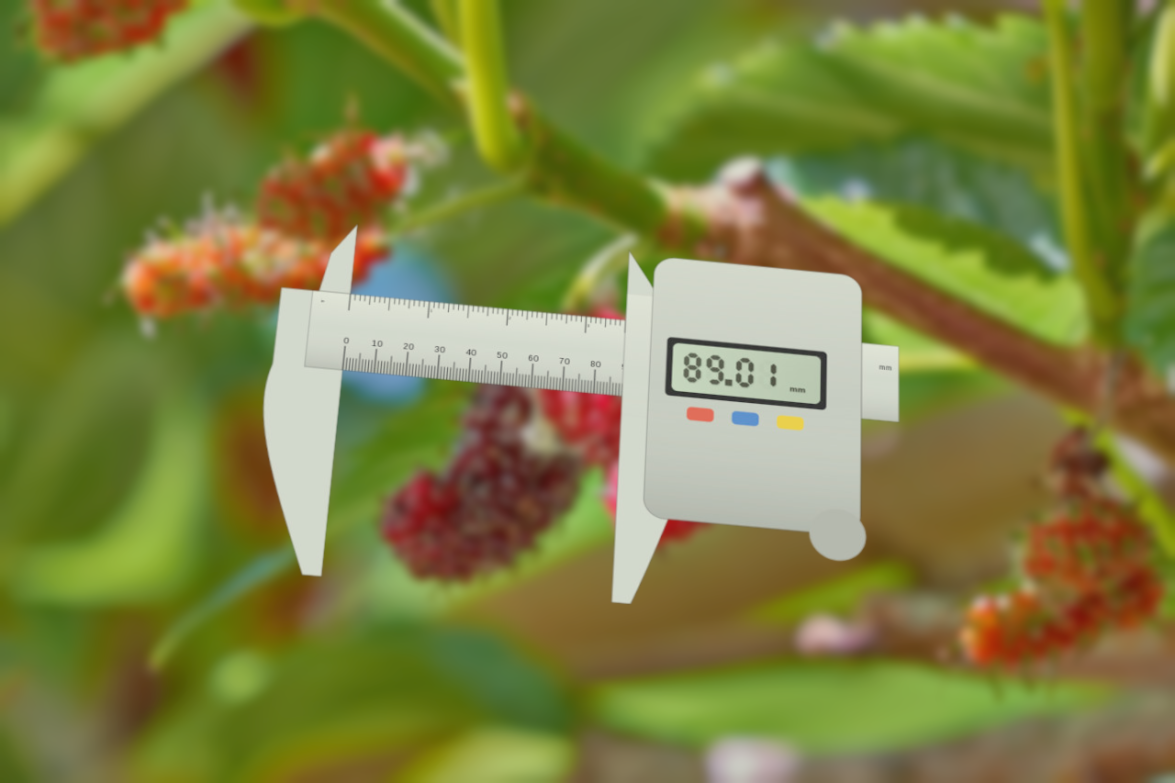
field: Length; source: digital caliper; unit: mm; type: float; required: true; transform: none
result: 89.01 mm
